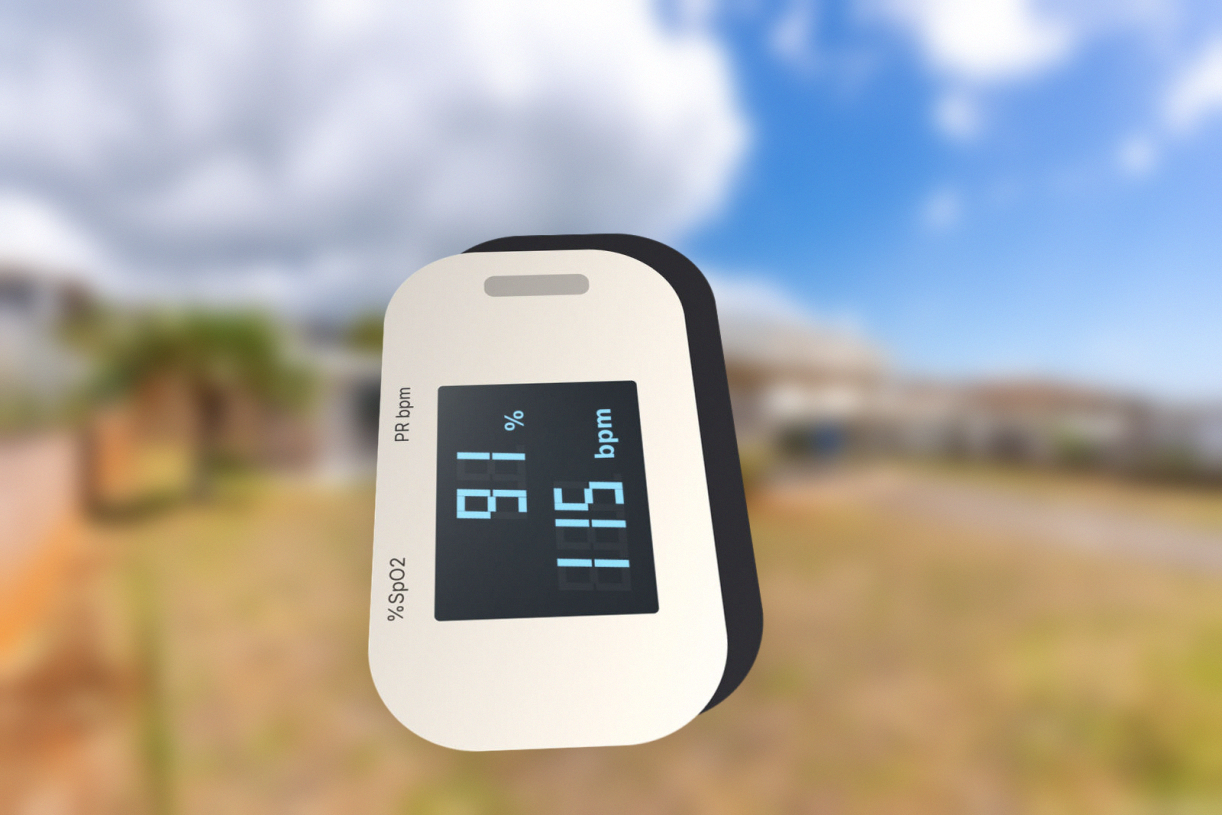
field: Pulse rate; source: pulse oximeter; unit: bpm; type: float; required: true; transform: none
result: 115 bpm
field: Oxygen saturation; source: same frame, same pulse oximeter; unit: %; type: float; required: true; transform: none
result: 91 %
